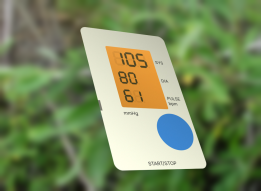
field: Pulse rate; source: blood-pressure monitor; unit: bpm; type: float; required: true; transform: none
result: 61 bpm
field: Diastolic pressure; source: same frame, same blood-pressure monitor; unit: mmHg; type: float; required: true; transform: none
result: 80 mmHg
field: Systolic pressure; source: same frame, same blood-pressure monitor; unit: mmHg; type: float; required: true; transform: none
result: 105 mmHg
